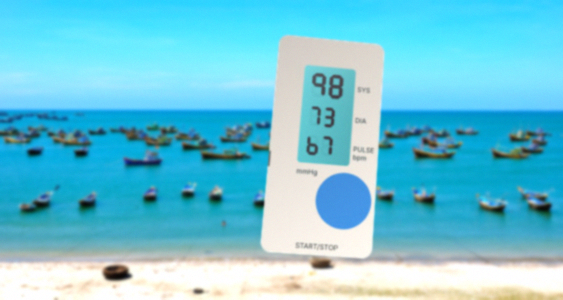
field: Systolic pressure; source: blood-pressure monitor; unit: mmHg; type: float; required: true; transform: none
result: 98 mmHg
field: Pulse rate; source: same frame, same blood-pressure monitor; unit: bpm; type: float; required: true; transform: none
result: 67 bpm
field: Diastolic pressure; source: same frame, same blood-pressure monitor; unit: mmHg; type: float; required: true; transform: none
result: 73 mmHg
